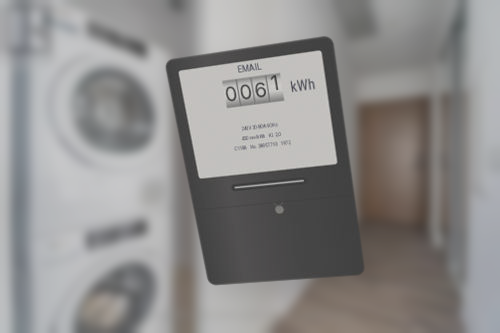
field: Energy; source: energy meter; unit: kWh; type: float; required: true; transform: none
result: 61 kWh
